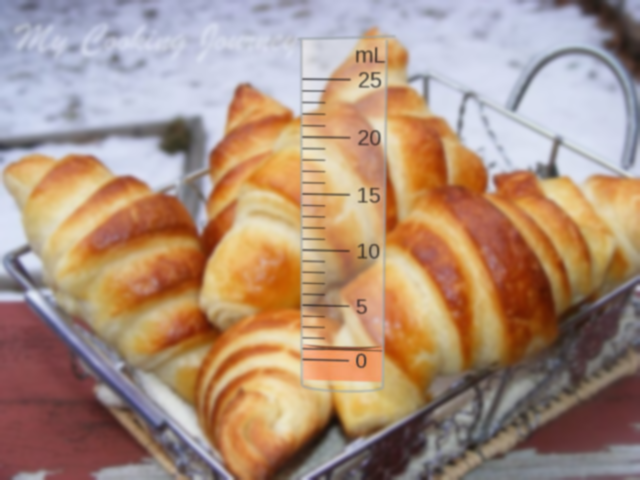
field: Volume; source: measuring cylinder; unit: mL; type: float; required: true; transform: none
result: 1 mL
